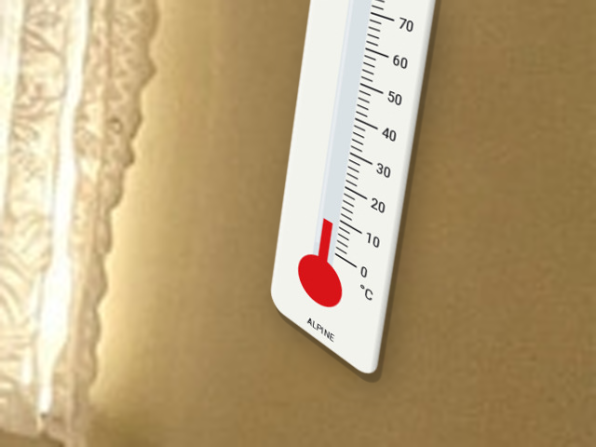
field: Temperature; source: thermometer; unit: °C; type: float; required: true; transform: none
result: 8 °C
